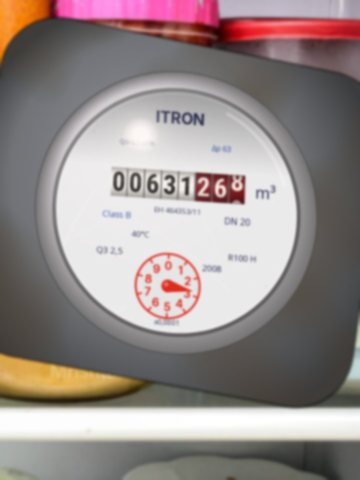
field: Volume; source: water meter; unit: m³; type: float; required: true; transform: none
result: 631.2682 m³
